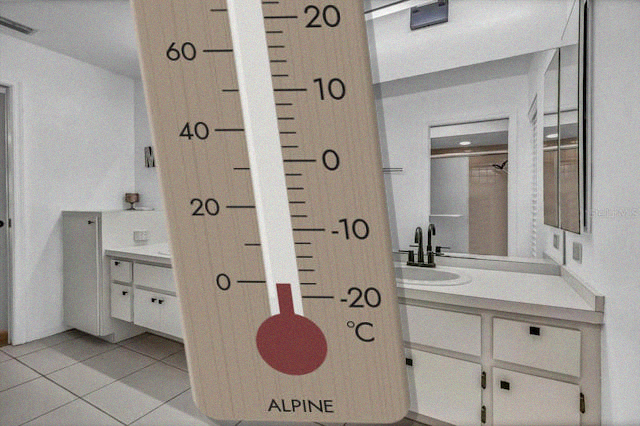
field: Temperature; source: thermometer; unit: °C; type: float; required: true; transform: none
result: -18 °C
